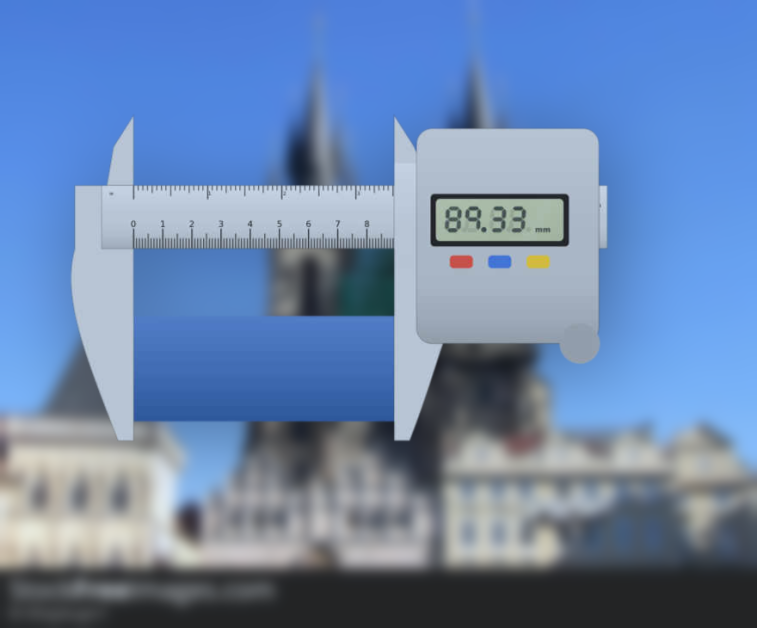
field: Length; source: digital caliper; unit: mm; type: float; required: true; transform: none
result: 89.33 mm
